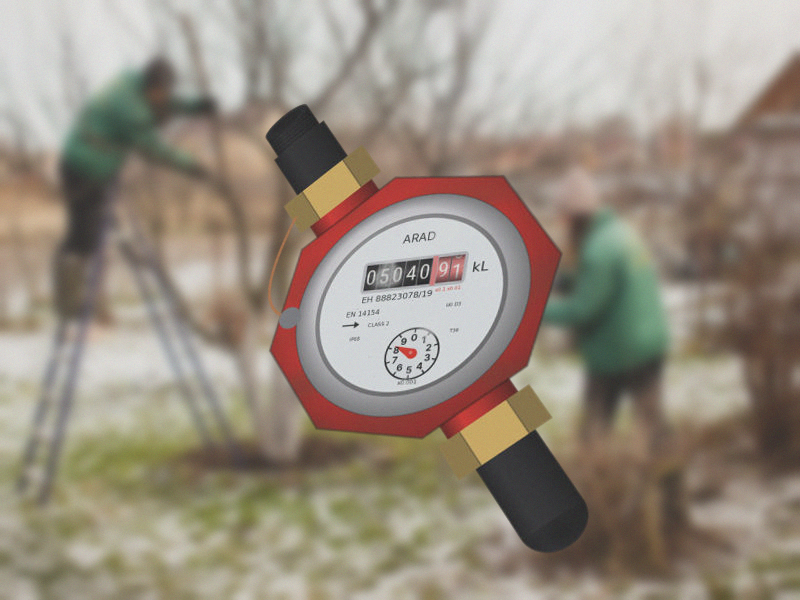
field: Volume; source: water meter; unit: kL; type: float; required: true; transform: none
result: 5040.908 kL
